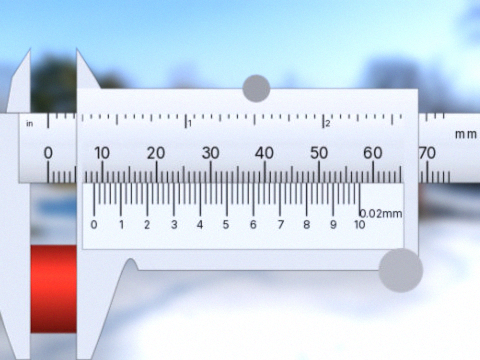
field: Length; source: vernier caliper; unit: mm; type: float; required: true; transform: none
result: 8.5 mm
